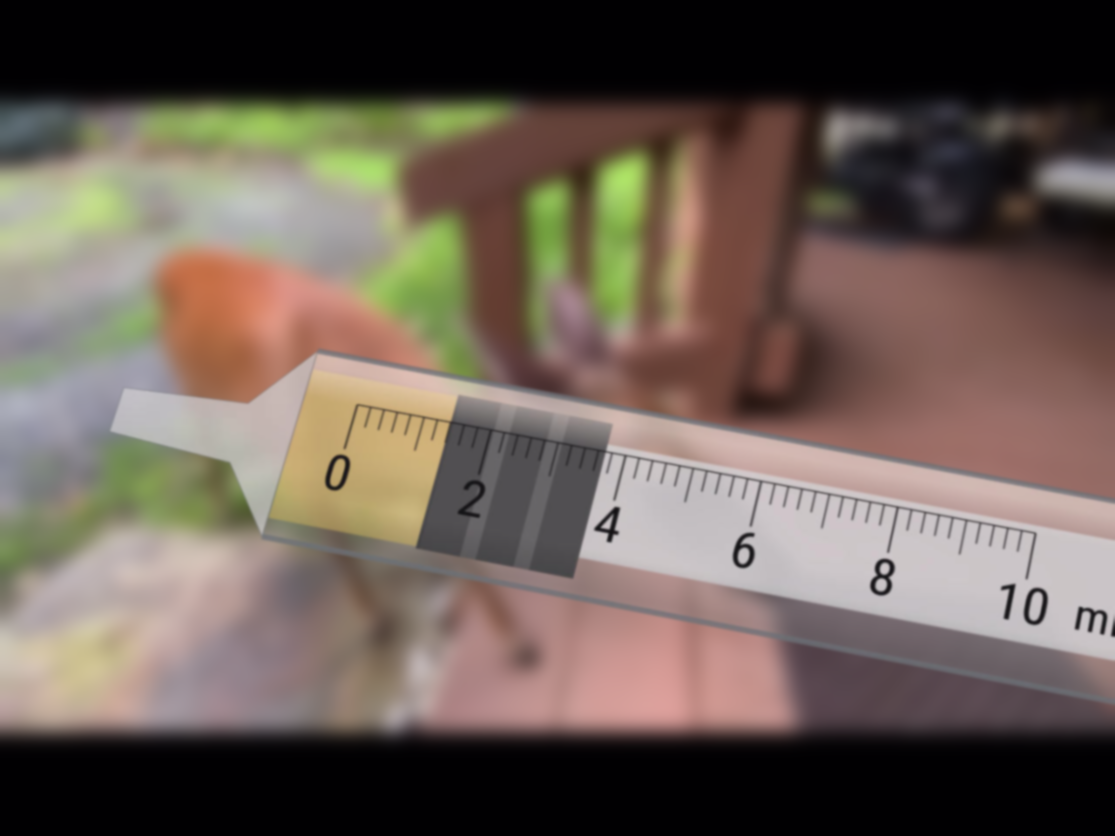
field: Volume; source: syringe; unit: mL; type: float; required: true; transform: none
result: 1.4 mL
